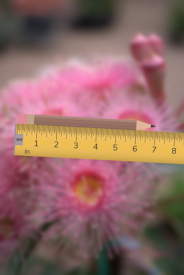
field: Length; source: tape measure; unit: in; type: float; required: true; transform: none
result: 7 in
